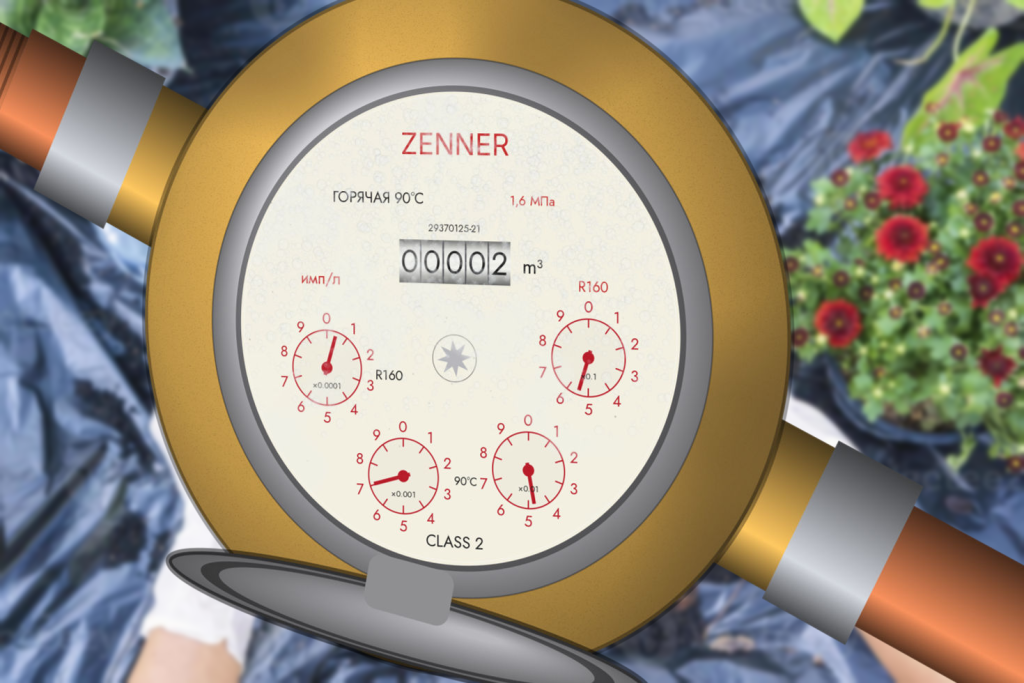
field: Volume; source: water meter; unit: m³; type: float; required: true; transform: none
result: 2.5470 m³
